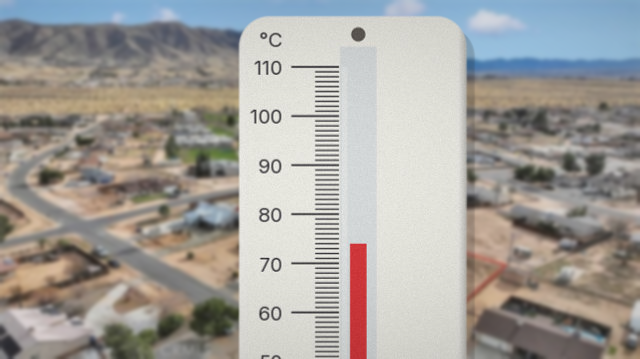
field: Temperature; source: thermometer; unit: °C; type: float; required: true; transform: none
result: 74 °C
